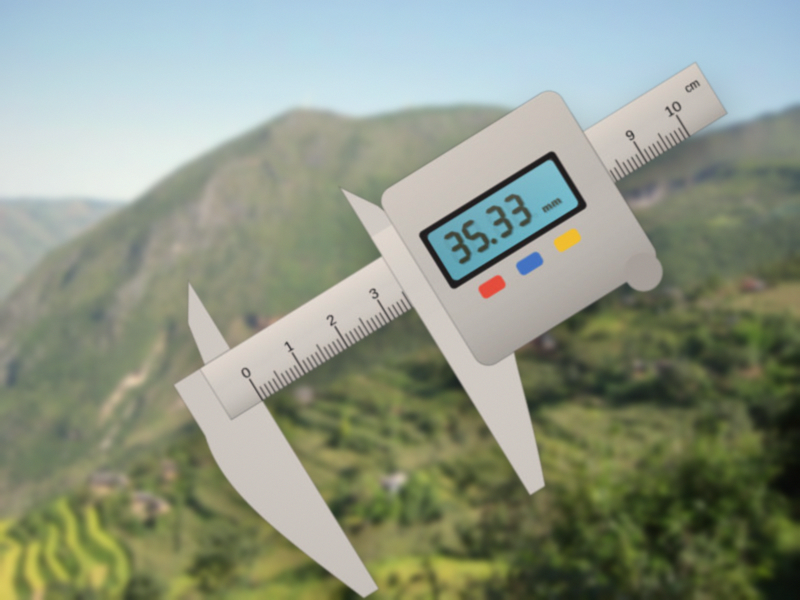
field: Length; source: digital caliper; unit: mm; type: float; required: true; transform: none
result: 35.33 mm
